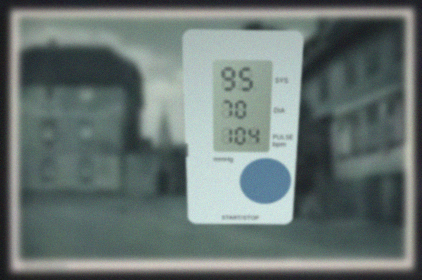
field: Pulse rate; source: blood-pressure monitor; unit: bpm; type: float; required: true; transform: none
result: 104 bpm
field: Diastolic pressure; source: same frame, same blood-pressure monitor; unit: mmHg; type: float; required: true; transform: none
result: 70 mmHg
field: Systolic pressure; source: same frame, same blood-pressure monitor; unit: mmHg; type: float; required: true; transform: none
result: 95 mmHg
